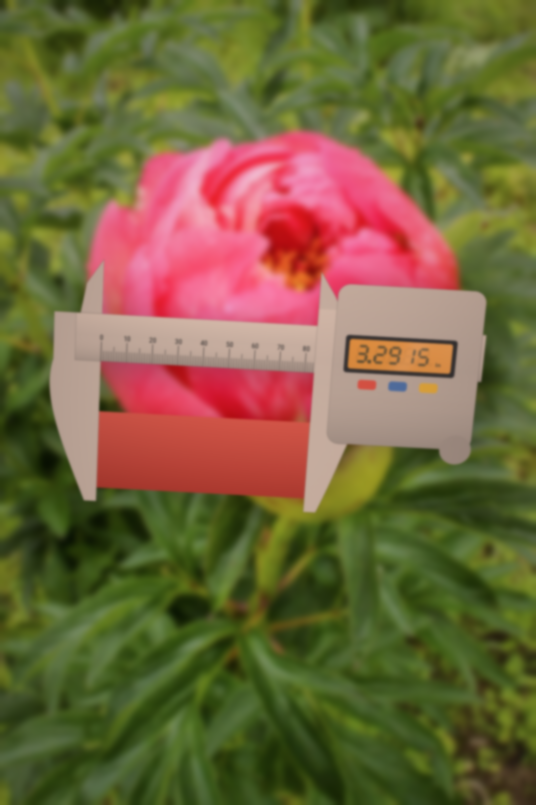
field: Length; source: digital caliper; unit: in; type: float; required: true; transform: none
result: 3.2915 in
